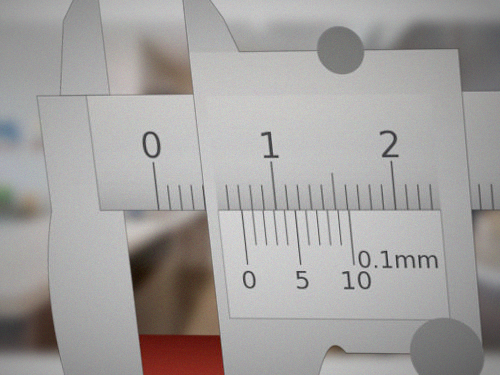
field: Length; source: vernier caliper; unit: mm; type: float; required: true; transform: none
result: 7.1 mm
